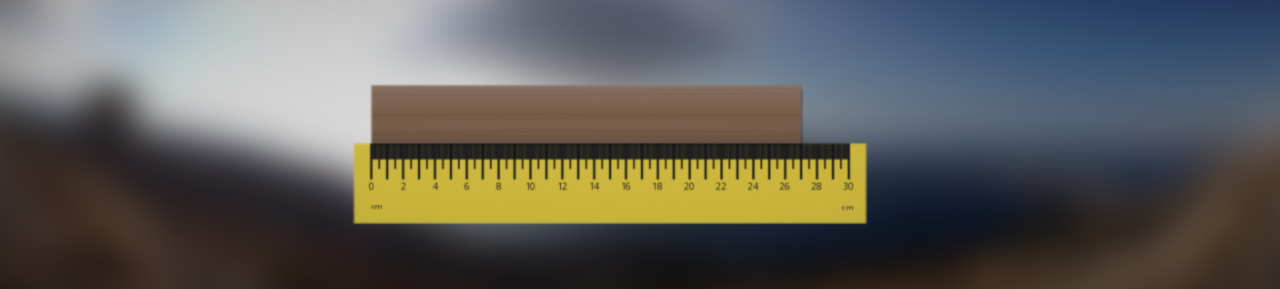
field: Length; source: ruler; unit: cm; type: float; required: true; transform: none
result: 27 cm
